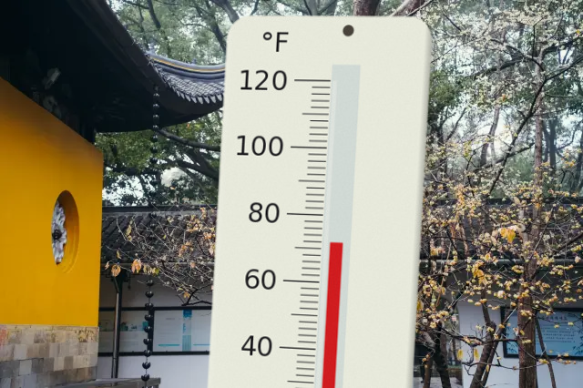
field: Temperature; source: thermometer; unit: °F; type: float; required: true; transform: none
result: 72 °F
